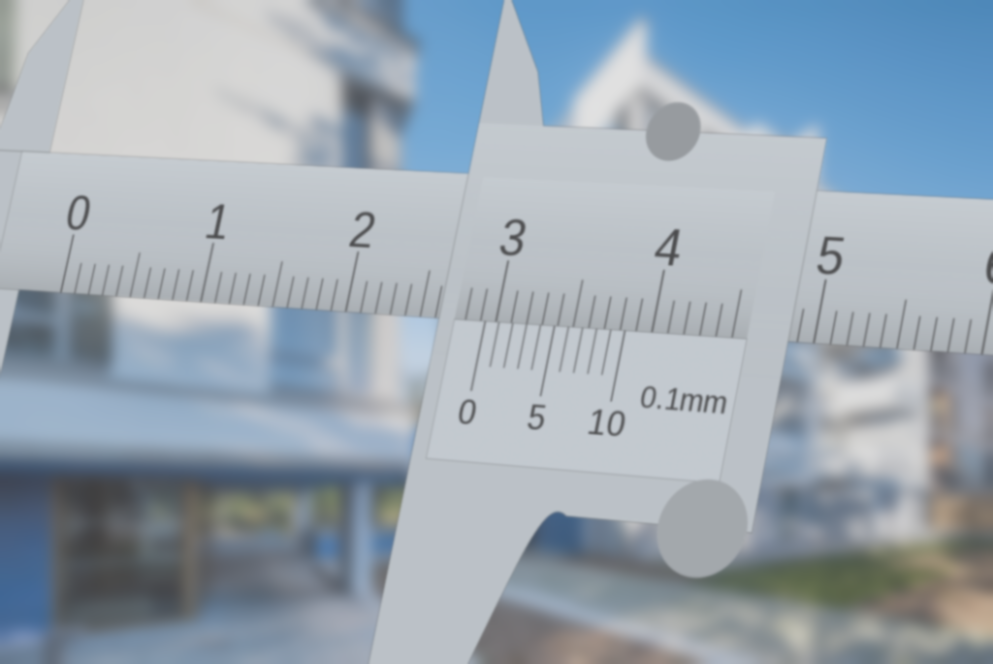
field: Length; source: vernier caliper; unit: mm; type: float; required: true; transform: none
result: 29.3 mm
